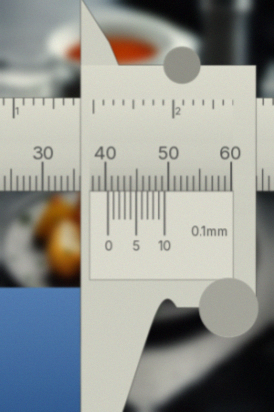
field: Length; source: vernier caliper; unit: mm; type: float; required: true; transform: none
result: 40.4 mm
